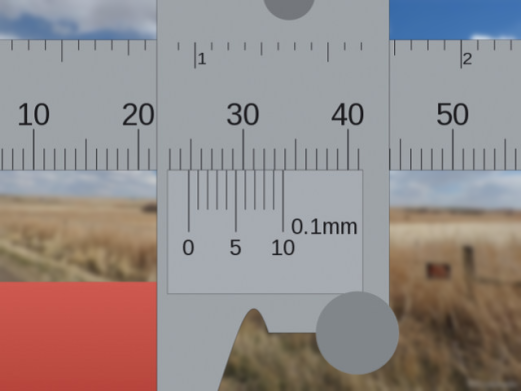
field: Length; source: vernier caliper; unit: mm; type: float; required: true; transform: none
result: 24.8 mm
